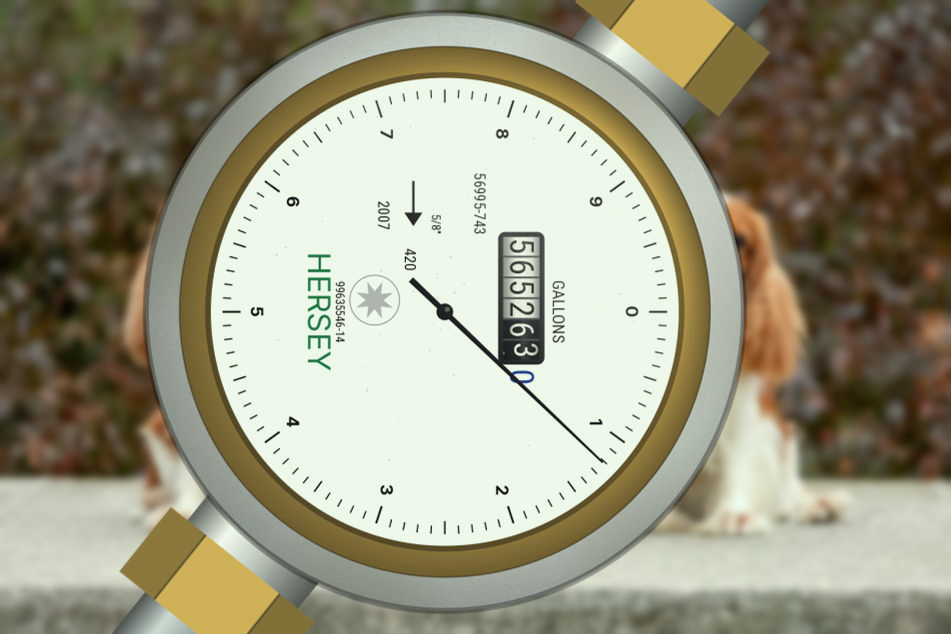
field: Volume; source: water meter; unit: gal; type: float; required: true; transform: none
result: 5652631.2 gal
